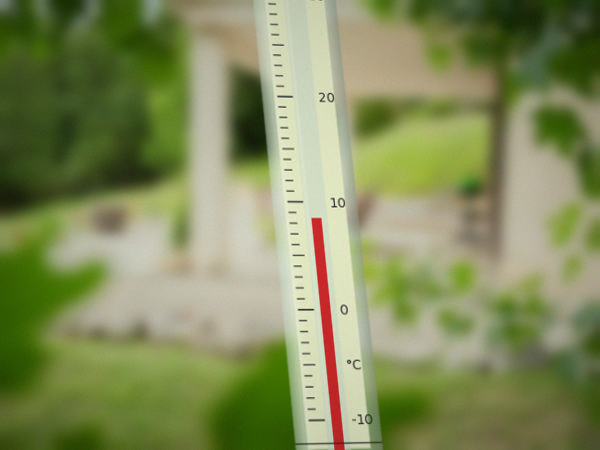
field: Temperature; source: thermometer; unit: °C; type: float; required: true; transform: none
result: 8.5 °C
